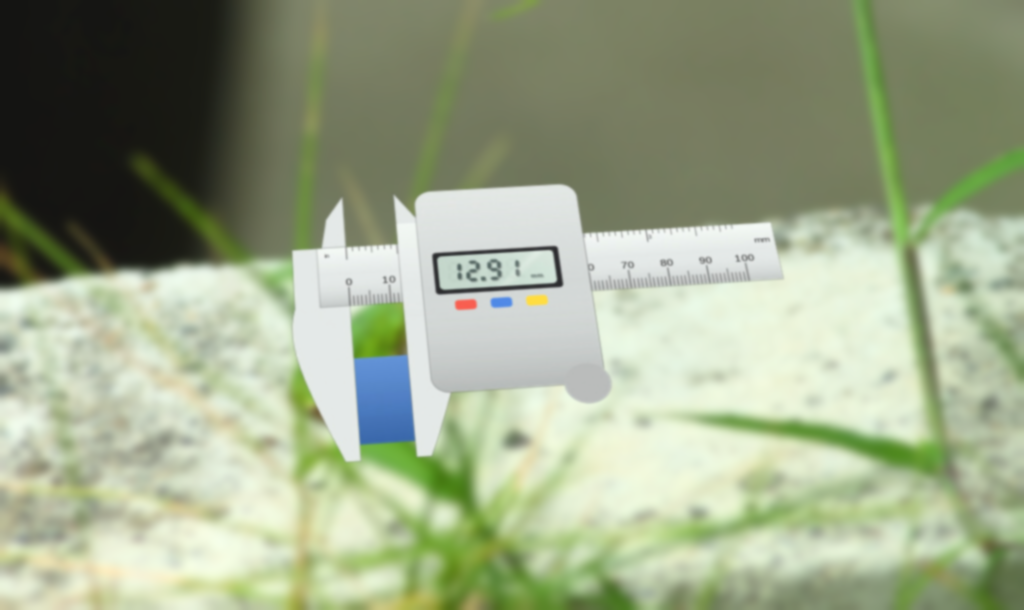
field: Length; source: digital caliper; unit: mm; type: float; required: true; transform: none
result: 12.91 mm
